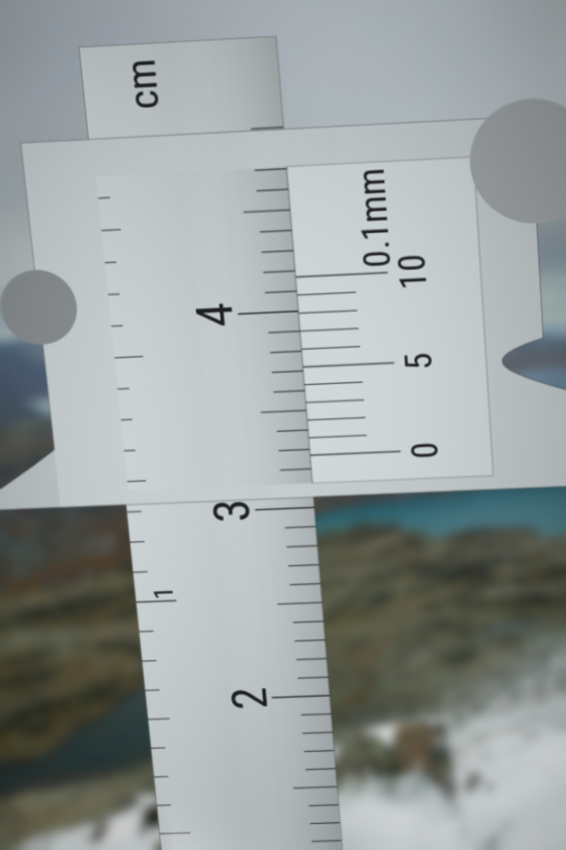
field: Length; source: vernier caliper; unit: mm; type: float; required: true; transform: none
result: 32.7 mm
